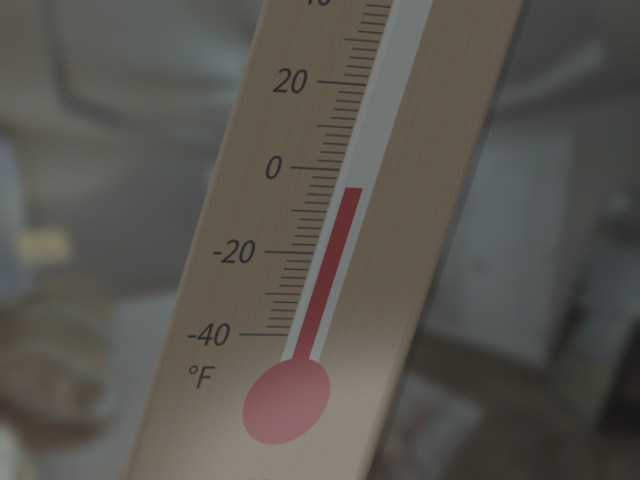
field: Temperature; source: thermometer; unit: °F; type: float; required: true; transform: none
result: -4 °F
